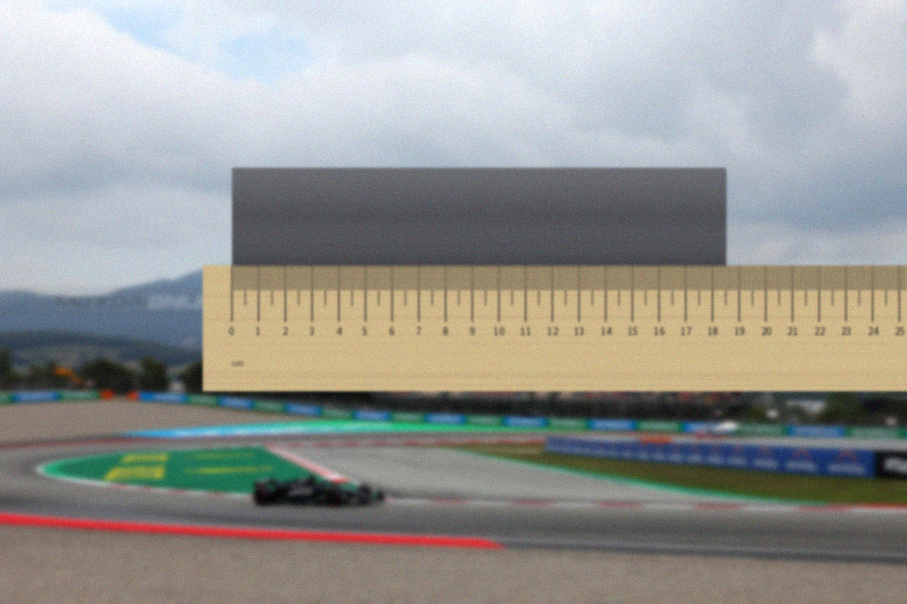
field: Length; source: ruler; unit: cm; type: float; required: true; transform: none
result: 18.5 cm
